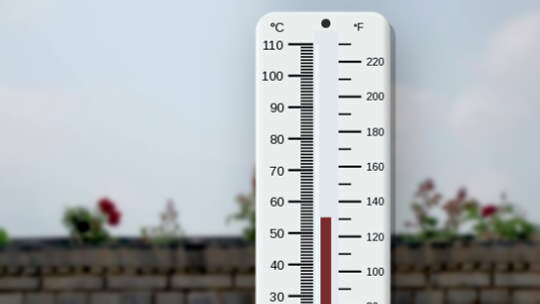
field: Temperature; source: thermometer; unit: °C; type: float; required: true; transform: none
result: 55 °C
